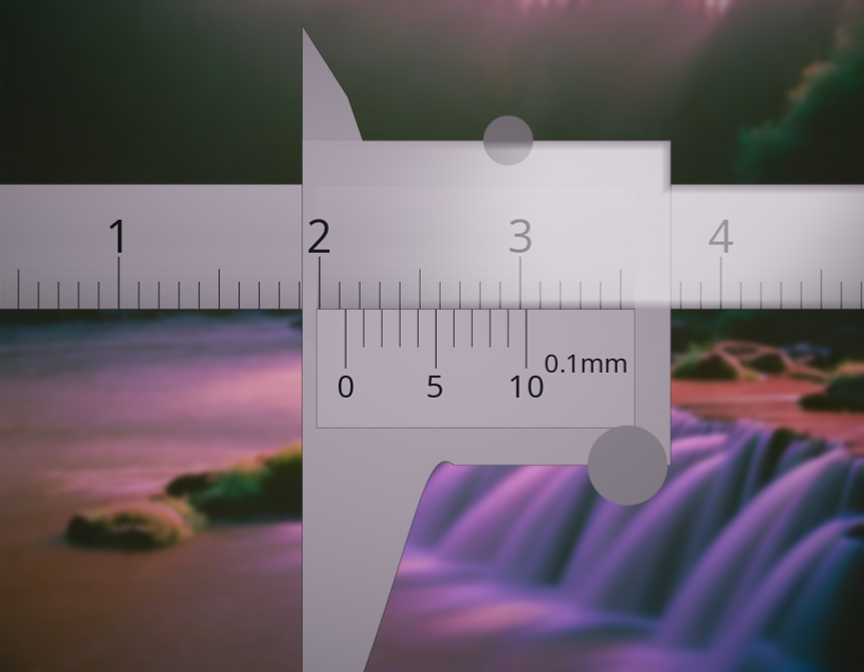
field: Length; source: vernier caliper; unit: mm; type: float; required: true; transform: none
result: 21.3 mm
